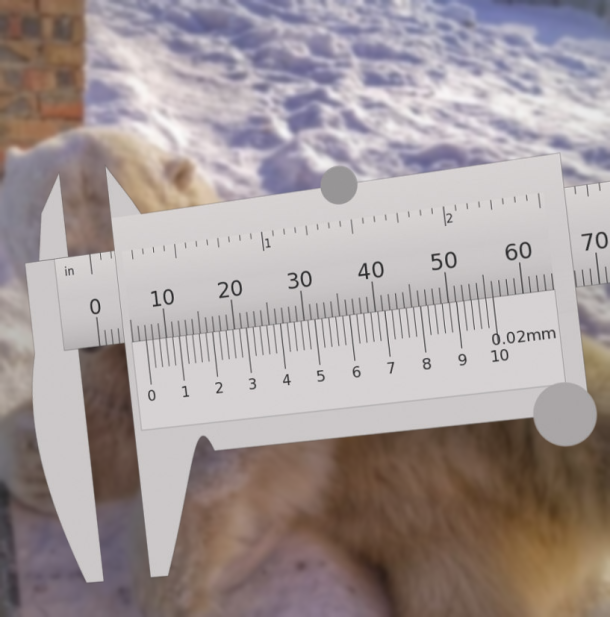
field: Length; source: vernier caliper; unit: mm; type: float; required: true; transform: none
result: 7.0 mm
